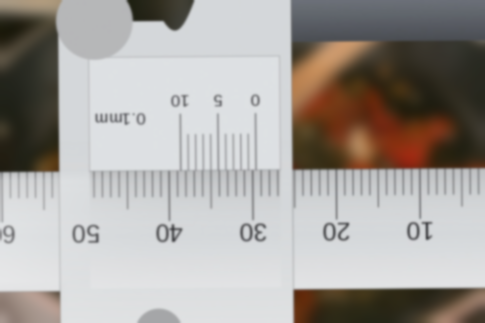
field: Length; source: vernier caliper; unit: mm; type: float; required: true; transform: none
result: 29.6 mm
